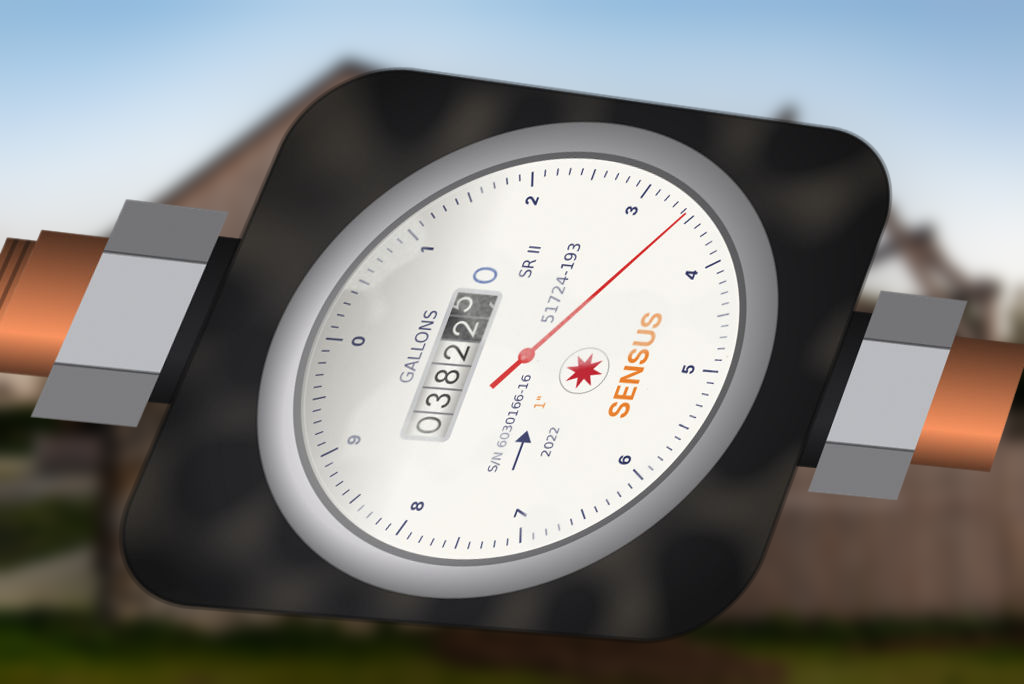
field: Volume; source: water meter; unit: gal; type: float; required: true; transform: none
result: 382253.4 gal
